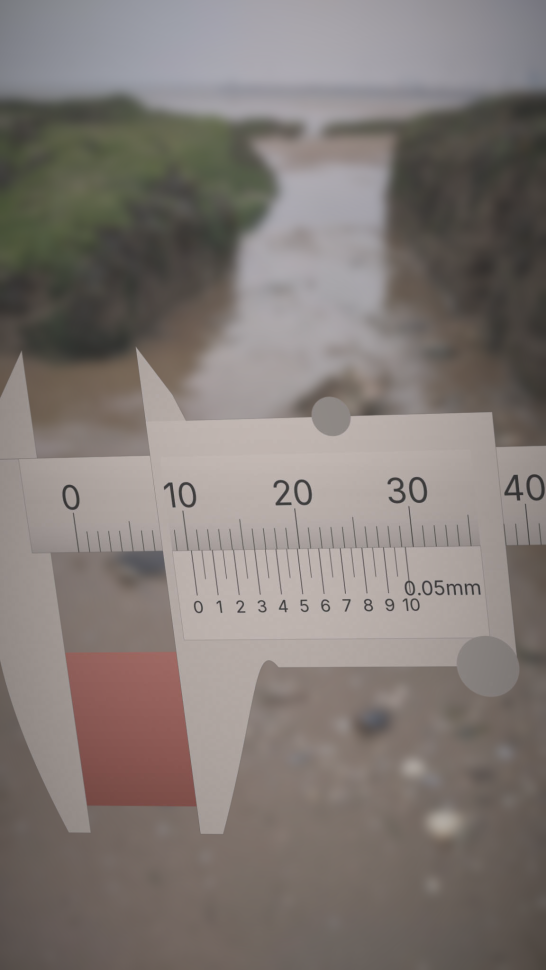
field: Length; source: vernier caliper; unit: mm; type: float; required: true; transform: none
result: 10.3 mm
